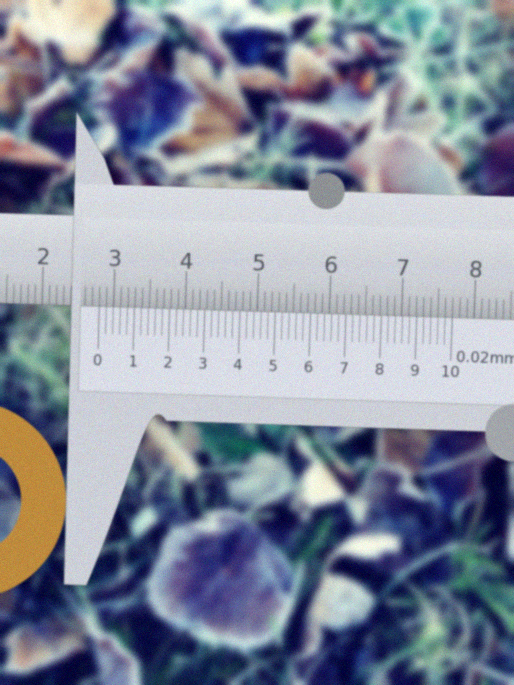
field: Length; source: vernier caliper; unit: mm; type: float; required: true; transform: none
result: 28.0 mm
